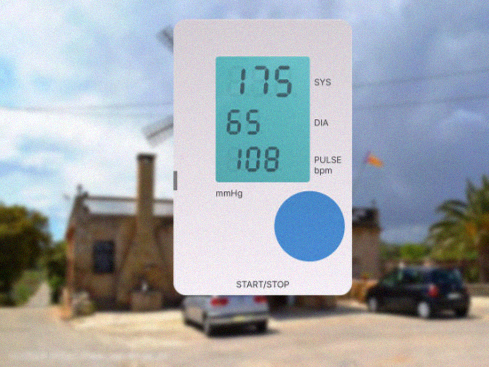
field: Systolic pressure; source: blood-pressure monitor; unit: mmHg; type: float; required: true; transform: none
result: 175 mmHg
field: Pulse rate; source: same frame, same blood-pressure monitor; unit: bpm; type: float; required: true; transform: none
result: 108 bpm
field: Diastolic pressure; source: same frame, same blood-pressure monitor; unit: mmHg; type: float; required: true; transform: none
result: 65 mmHg
